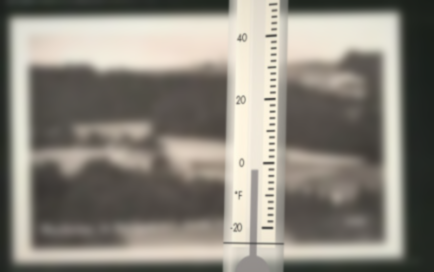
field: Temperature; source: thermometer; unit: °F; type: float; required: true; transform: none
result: -2 °F
